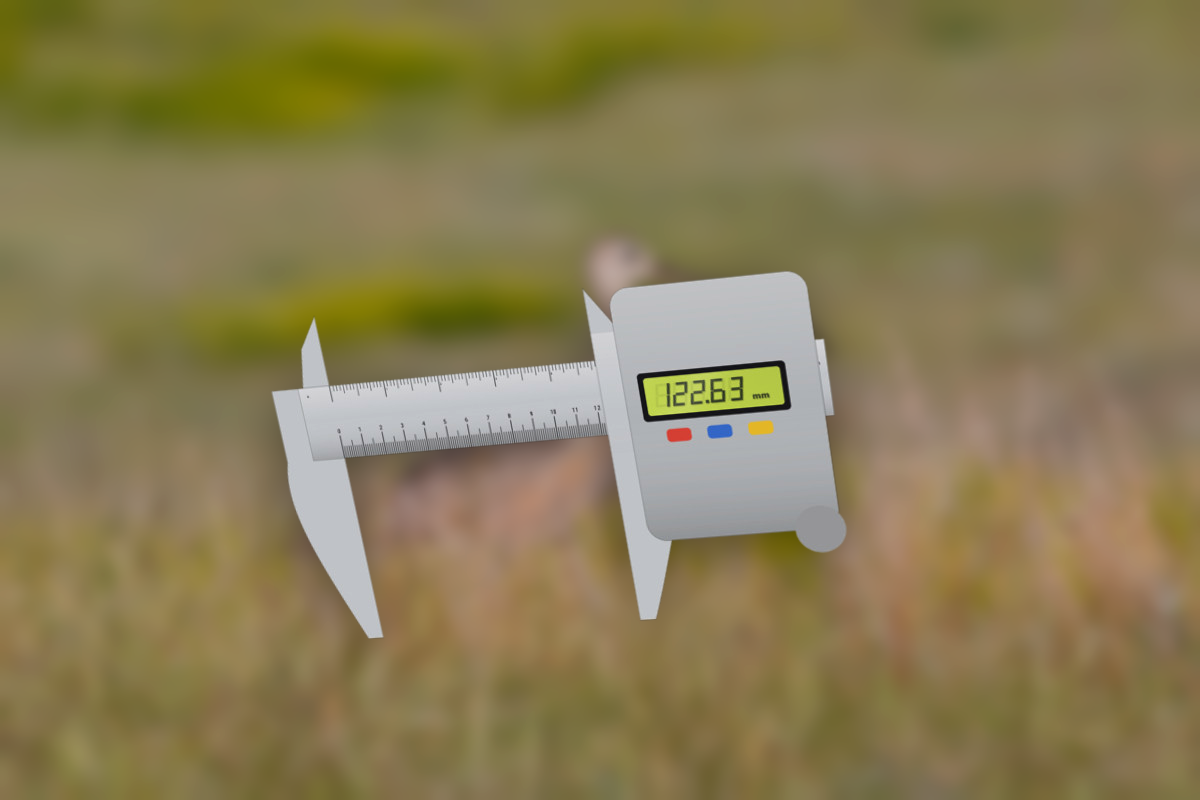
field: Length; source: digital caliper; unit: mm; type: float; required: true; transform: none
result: 122.63 mm
